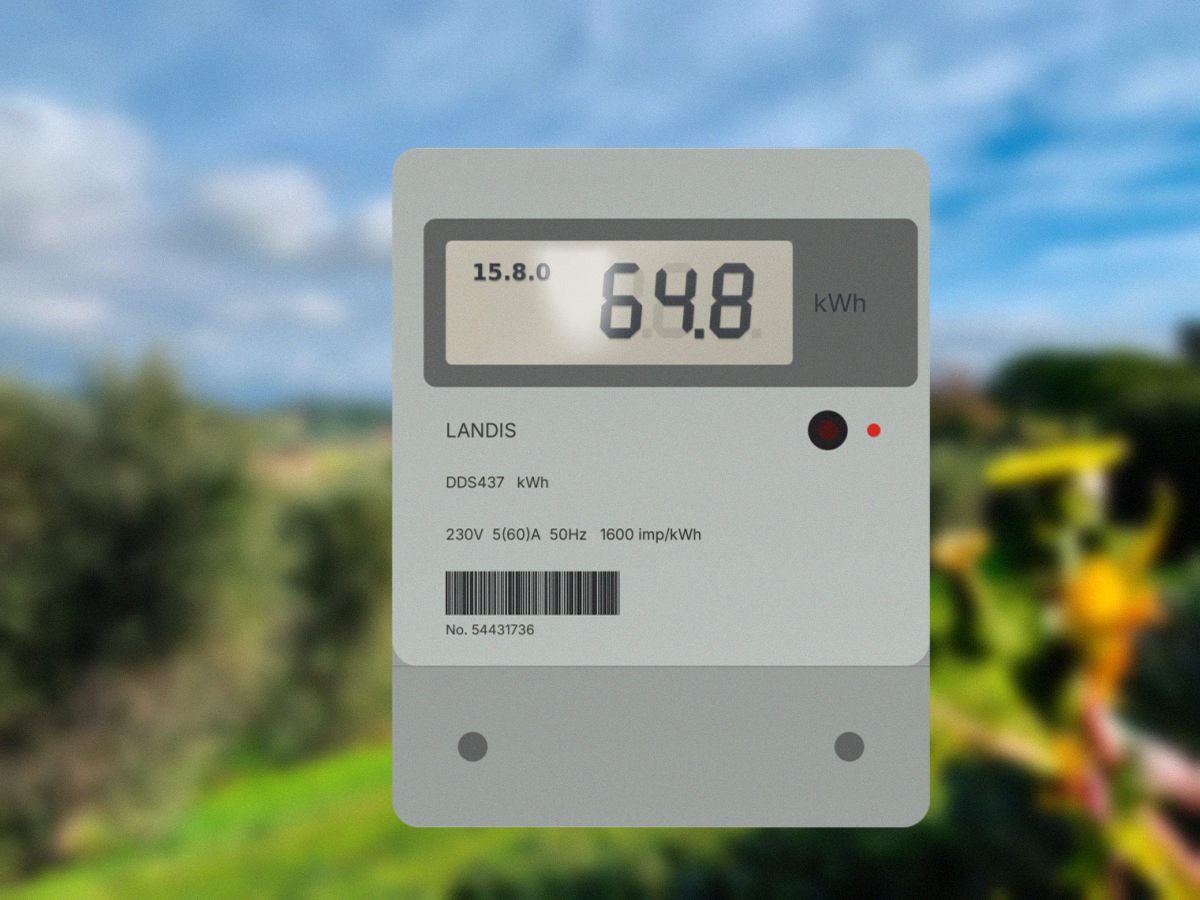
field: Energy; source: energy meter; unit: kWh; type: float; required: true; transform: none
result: 64.8 kWh
